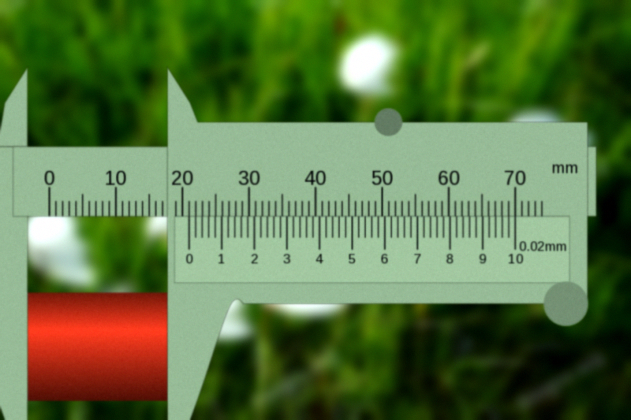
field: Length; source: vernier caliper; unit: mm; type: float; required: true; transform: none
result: 21.0 mm
